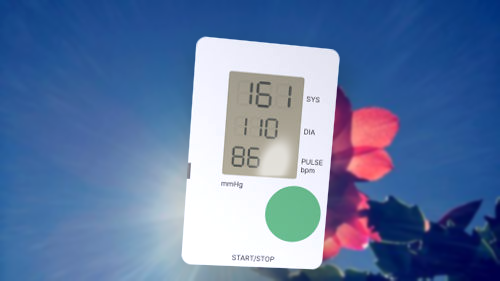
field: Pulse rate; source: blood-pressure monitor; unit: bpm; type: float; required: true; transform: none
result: 86 bpm
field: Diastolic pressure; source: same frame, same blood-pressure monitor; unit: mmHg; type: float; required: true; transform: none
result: 110 mmHg
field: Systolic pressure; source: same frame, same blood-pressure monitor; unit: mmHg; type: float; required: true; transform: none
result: 161 mmHg
